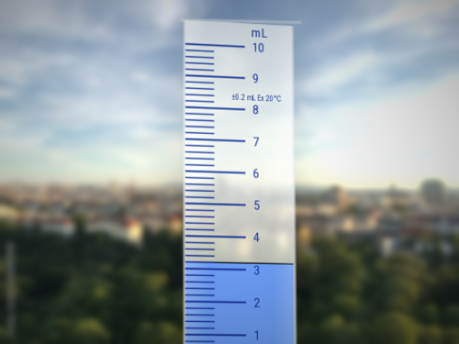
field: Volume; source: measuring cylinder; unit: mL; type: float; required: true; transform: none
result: 3.2 mL
